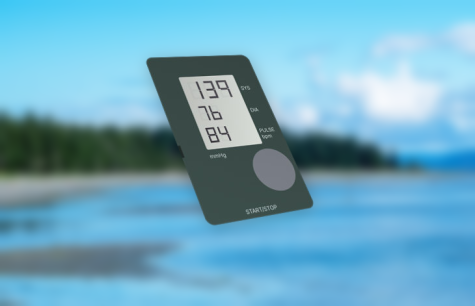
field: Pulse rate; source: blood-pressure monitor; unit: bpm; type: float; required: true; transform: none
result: 84 bpm
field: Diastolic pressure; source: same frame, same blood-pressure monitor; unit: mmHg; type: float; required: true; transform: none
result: 76 mmHg
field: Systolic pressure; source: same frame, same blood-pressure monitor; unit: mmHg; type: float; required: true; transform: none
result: 139 mmHg
